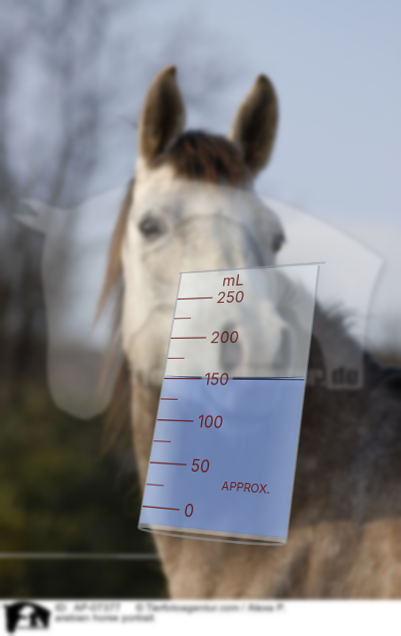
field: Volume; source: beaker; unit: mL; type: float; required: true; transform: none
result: 150 mL
